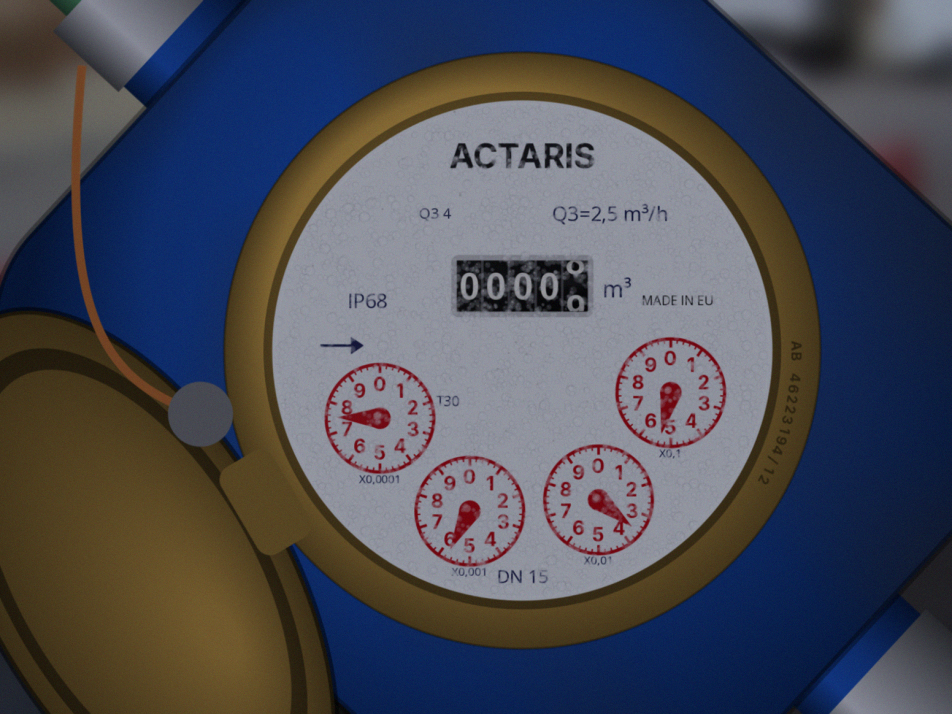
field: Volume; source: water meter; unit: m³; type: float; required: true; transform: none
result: 8.5357 m³
